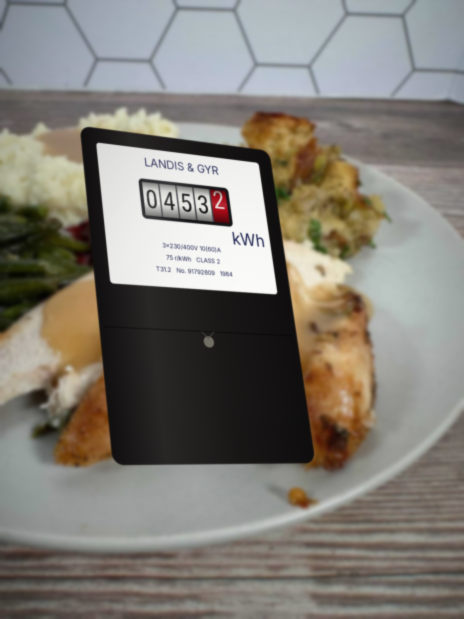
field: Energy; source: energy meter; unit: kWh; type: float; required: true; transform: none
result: 453.2 kWh
